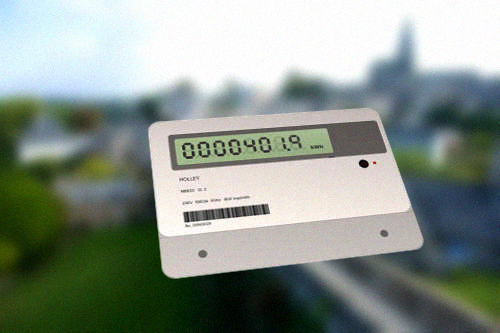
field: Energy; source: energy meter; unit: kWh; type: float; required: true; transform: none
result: 401.9 kWh
